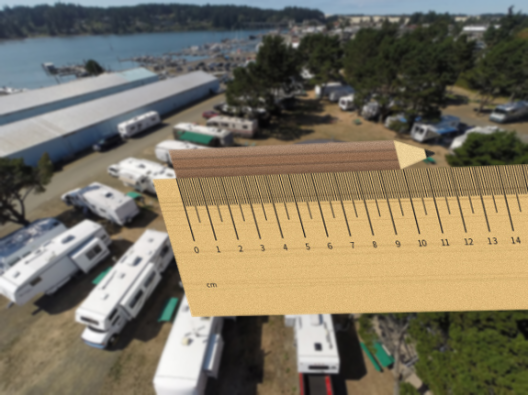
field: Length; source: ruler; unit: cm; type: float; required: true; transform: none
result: 11.5 cm
